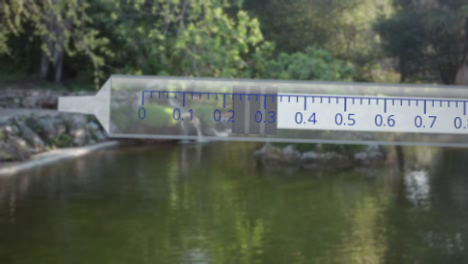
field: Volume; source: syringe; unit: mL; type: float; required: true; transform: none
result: 0.22 mL
